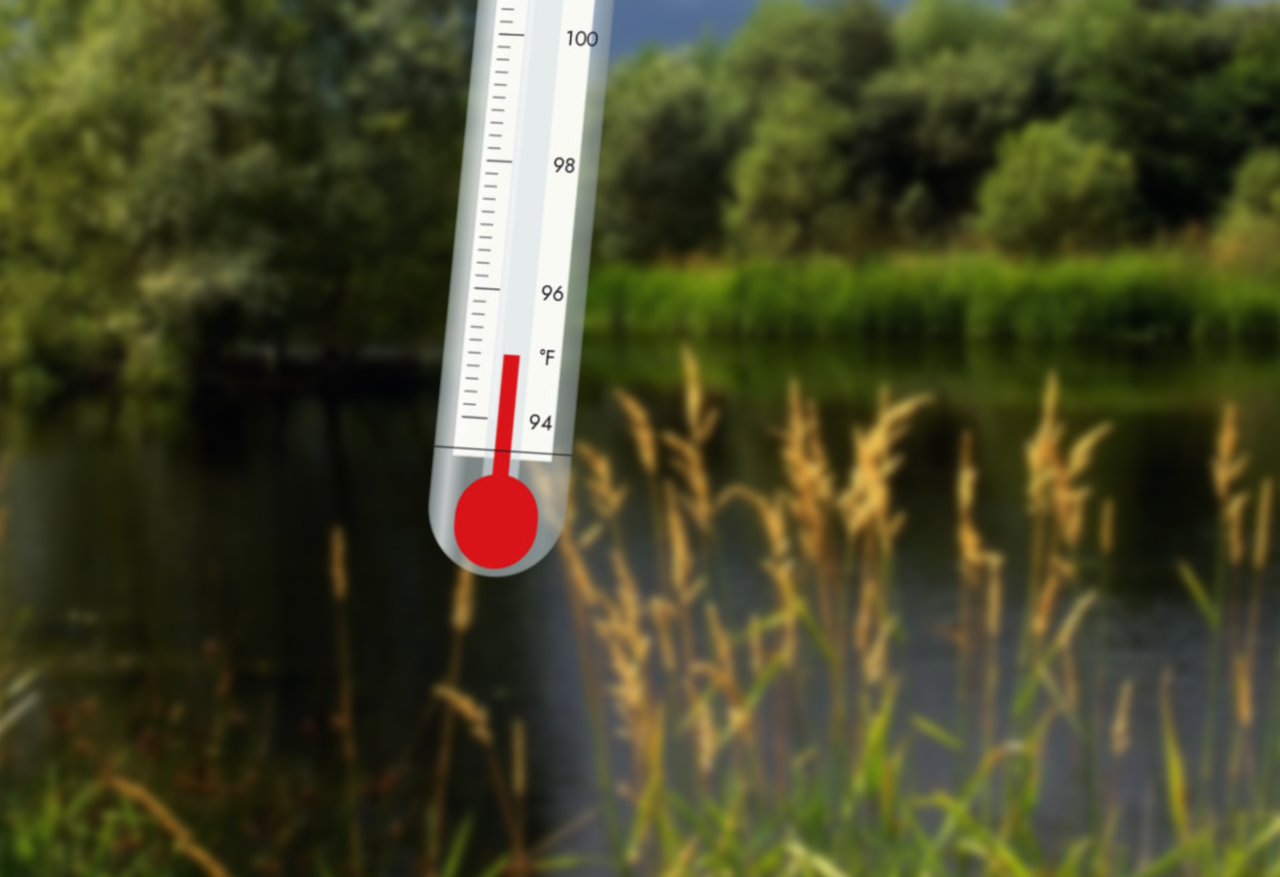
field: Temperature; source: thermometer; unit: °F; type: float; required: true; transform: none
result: 95 °F
